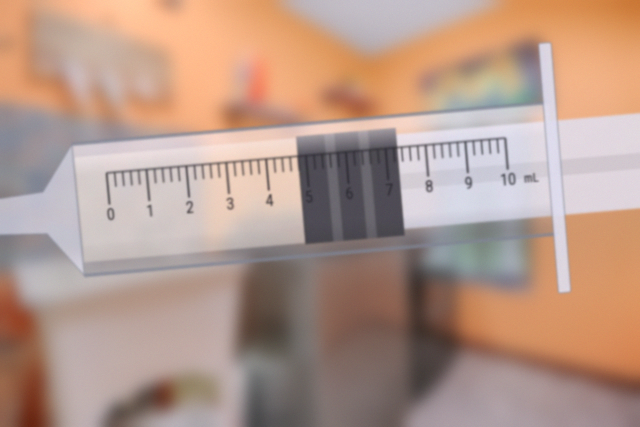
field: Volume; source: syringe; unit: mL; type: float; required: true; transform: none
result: 4.8 mL
